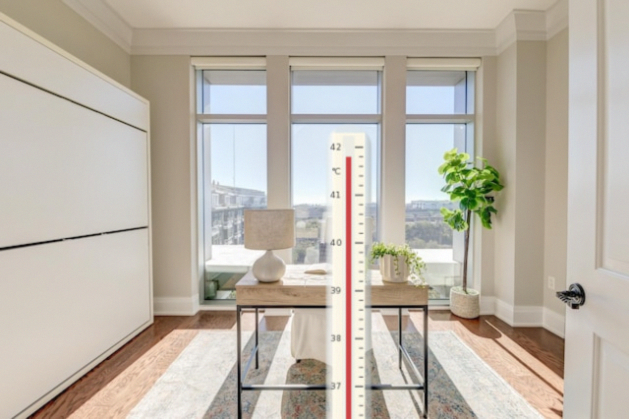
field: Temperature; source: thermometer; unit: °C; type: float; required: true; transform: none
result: 41.8 °C
